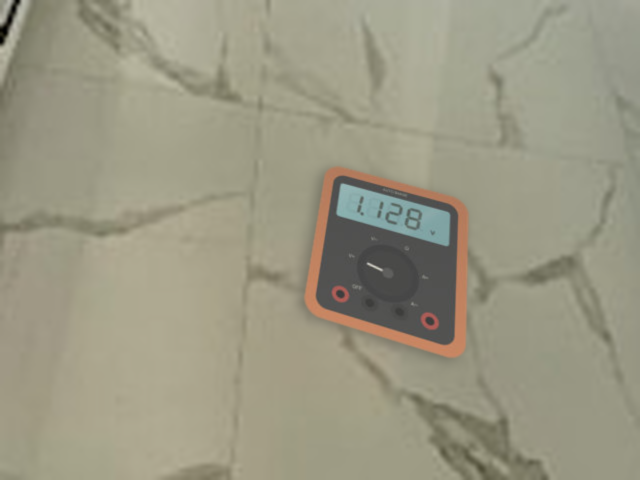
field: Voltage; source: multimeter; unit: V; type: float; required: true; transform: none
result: 1.128 V
